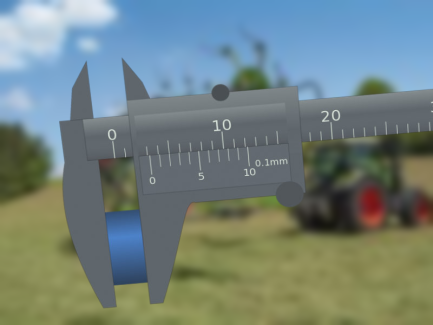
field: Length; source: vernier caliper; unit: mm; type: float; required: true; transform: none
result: 3.2 mm
